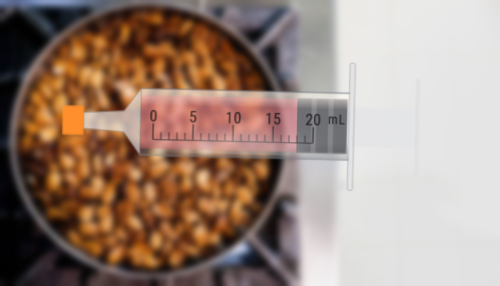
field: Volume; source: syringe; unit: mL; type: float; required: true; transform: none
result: 18 mL
